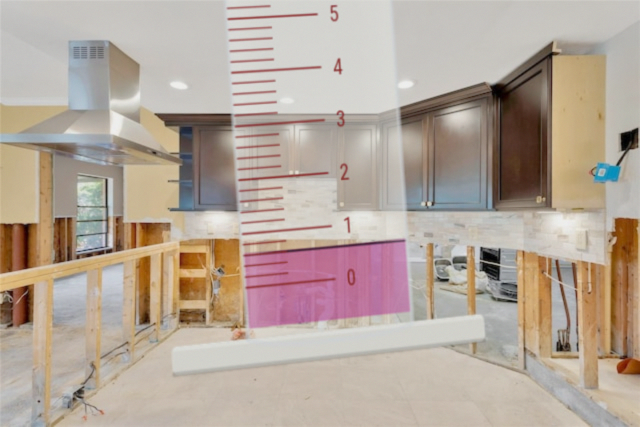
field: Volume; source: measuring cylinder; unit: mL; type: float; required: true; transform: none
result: 0.6 mL
